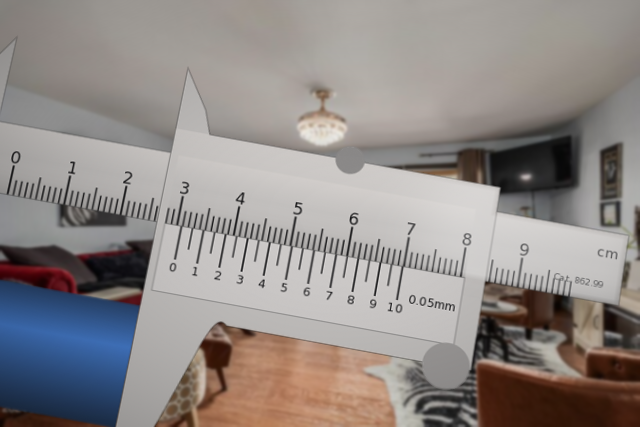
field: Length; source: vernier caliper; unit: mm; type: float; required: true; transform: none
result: 30.8 mm
